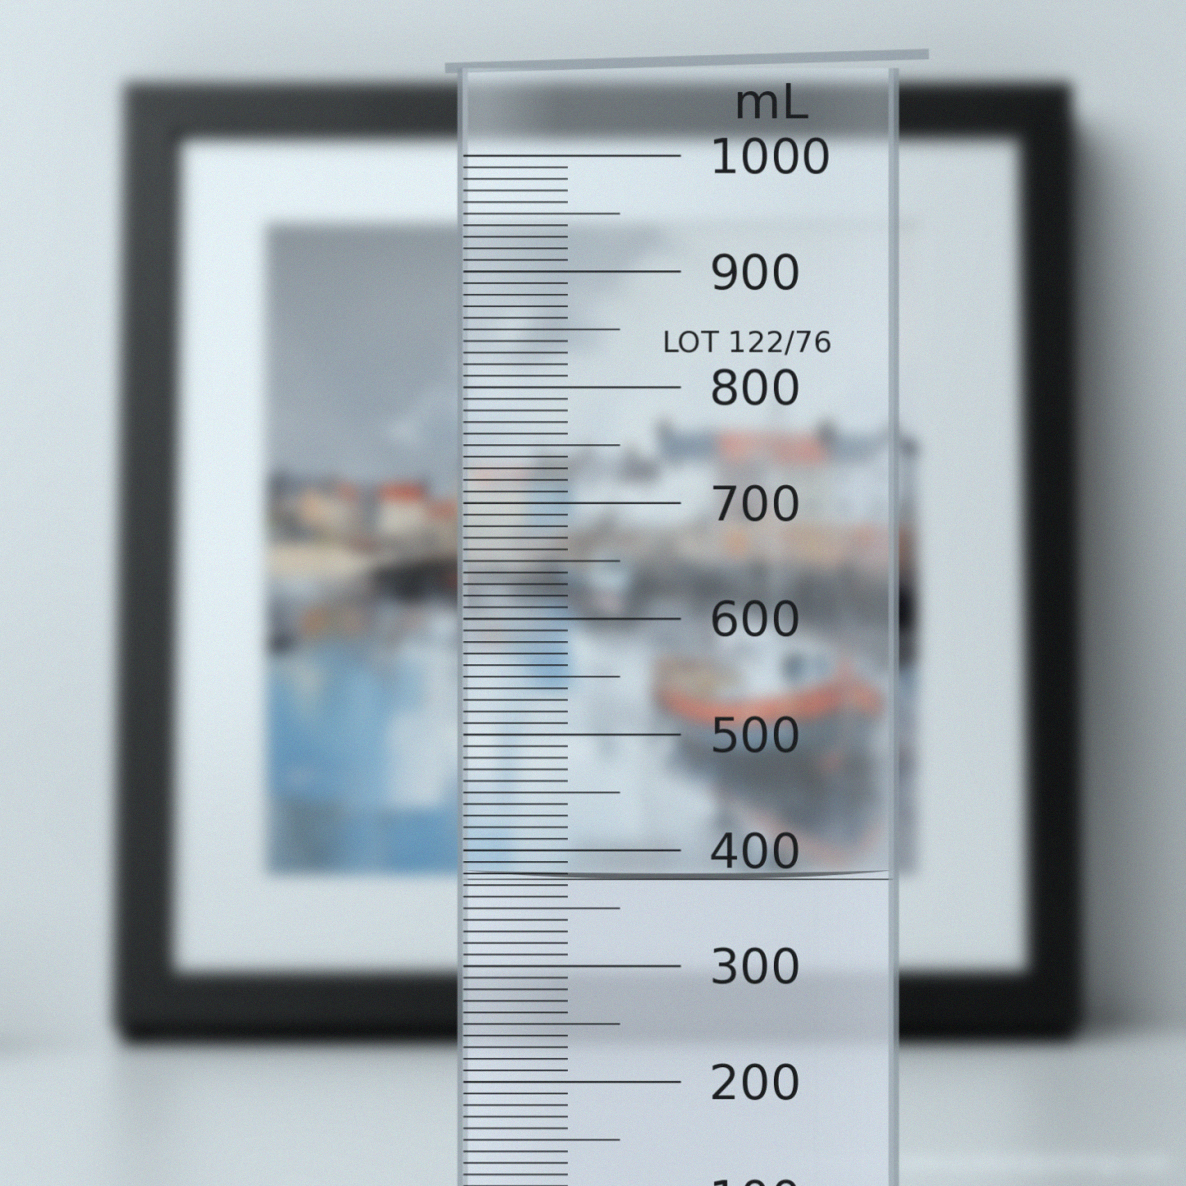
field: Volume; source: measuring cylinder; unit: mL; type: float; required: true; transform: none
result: 375 mL
